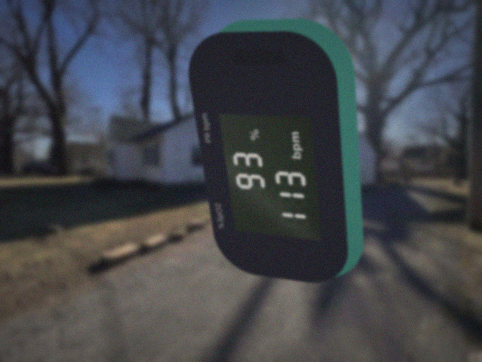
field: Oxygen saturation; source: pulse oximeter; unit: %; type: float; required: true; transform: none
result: 93 %
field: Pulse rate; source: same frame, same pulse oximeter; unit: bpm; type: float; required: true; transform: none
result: 113 bpm
